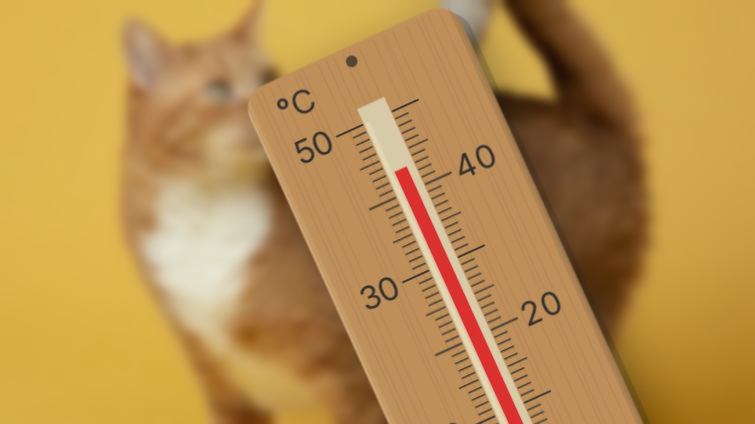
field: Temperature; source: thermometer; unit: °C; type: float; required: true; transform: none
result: 43 °C
